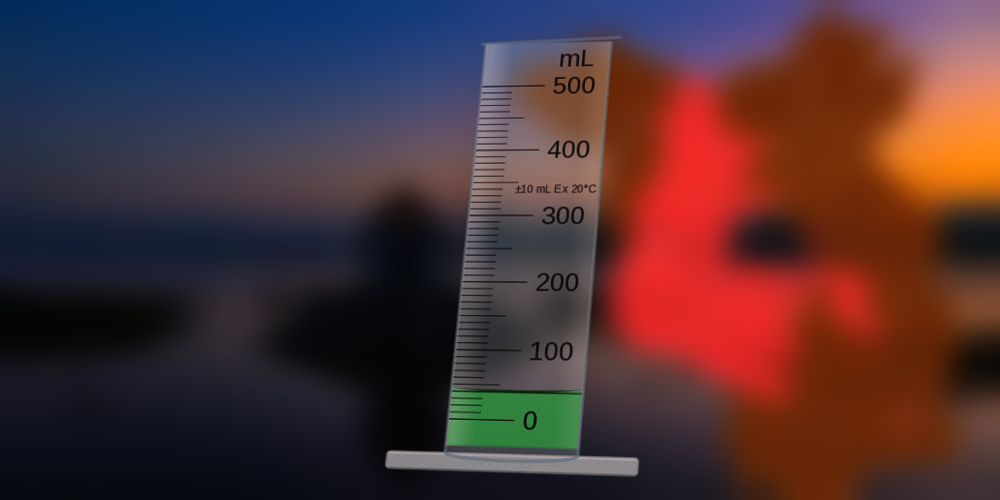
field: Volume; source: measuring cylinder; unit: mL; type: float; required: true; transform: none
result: 40 mL
